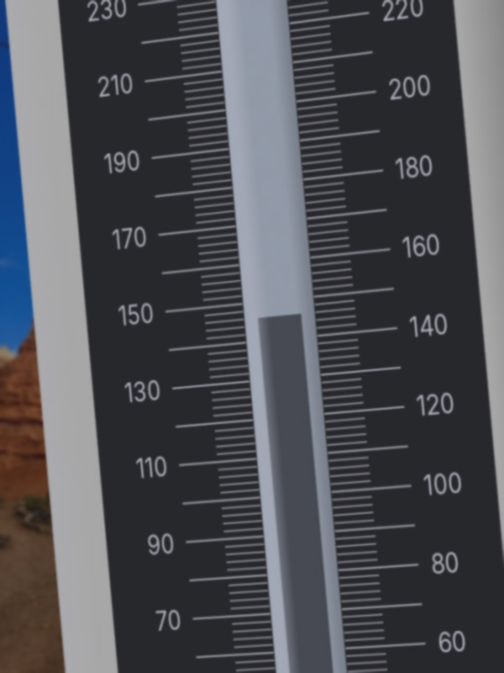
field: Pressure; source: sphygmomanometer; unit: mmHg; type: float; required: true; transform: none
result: 146 mmHg
